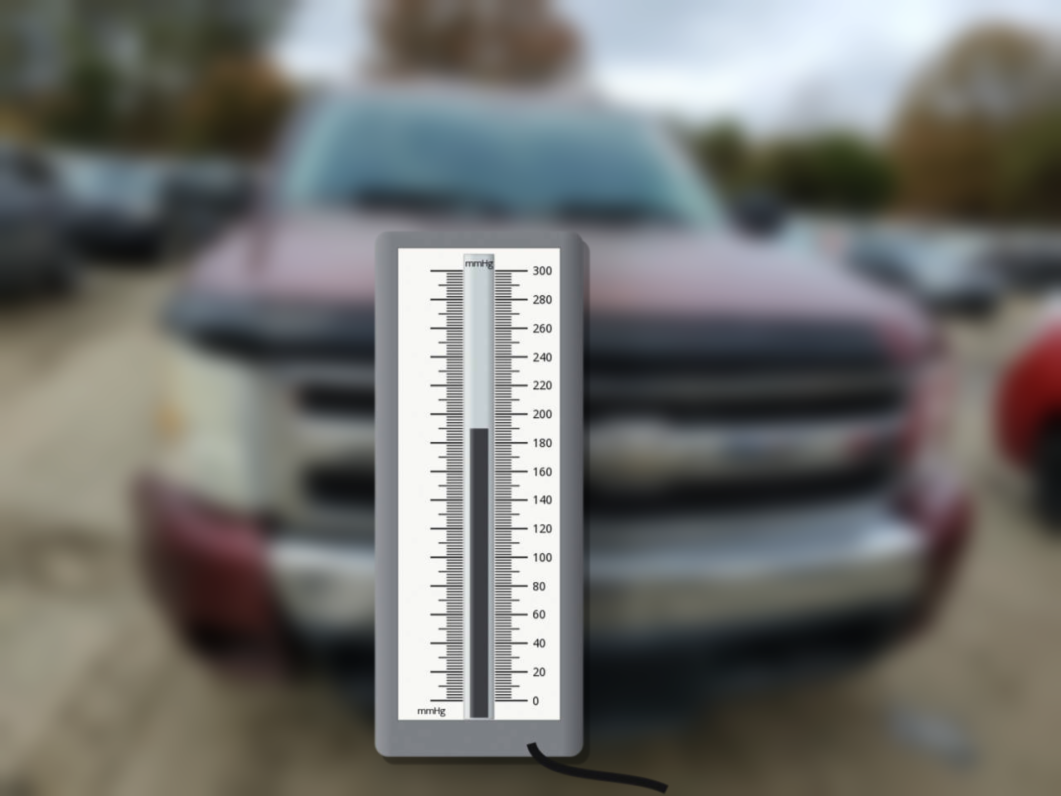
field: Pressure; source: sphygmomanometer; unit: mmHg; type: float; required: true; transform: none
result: 190 mmHg
